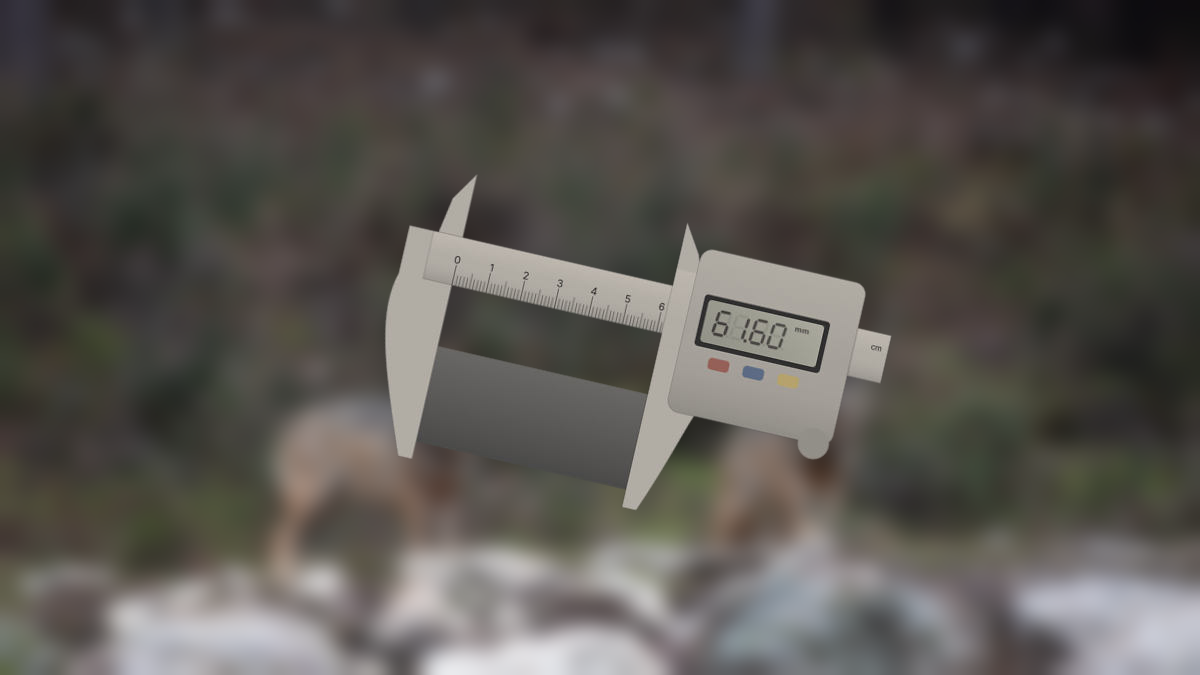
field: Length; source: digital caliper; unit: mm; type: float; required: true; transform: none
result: 61.60 mm
